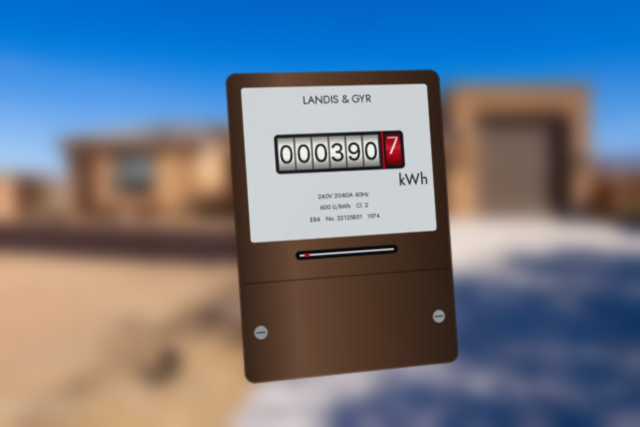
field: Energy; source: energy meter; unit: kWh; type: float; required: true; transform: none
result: 390.7 kWh
